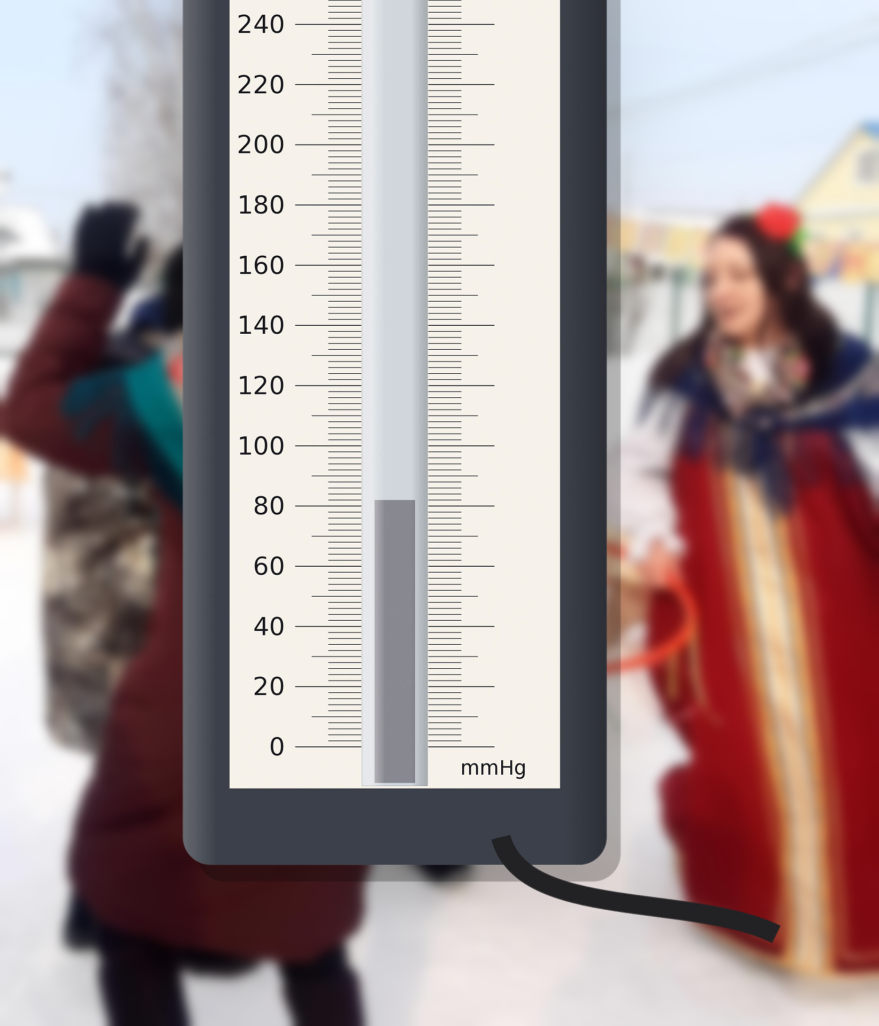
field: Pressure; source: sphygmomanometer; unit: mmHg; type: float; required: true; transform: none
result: 82 mmHg
